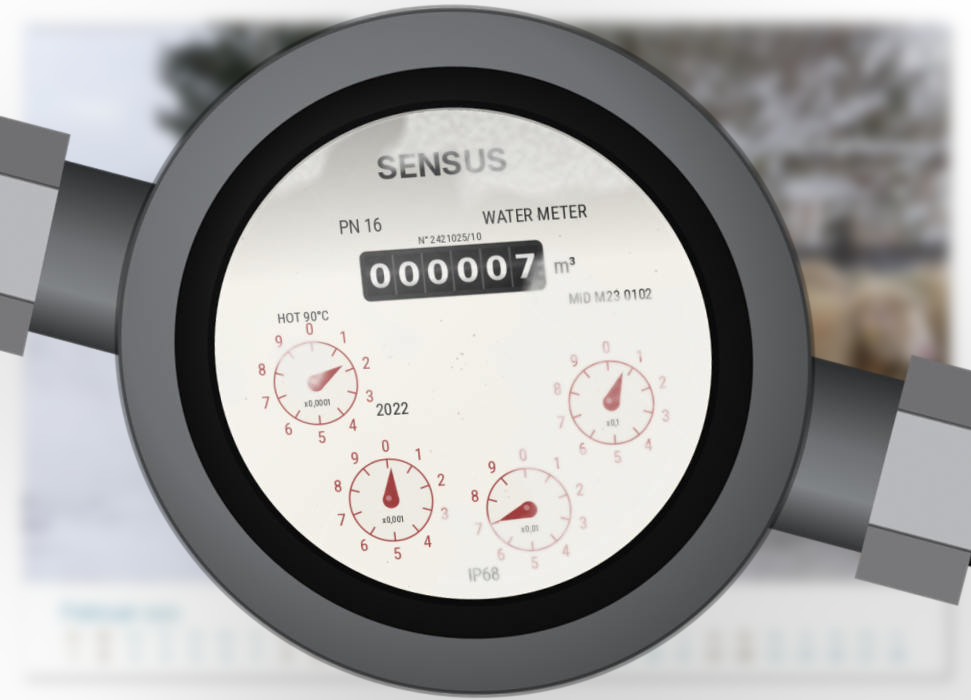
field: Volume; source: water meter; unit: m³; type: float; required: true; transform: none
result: 7.0701 m³
